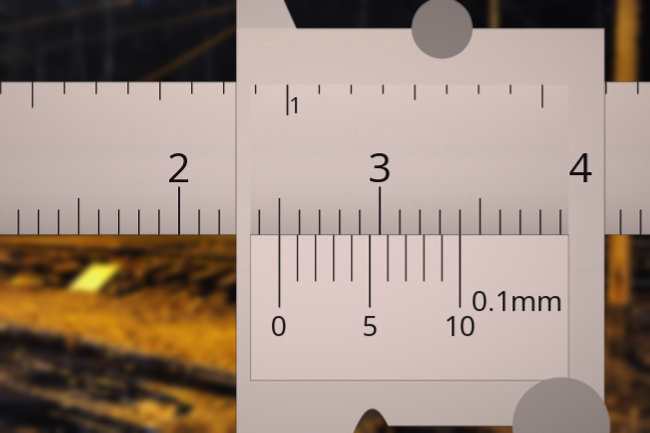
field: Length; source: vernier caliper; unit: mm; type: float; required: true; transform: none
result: 25.0 mm
